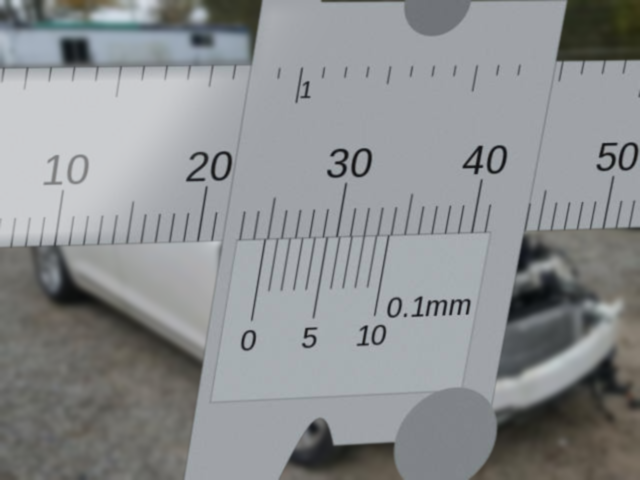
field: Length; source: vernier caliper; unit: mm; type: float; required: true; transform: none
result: 24.8 mm
